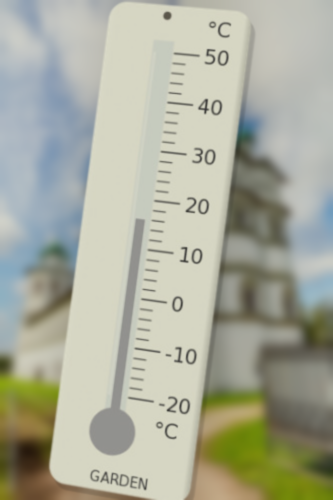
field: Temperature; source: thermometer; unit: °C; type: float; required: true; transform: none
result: 16 °C
